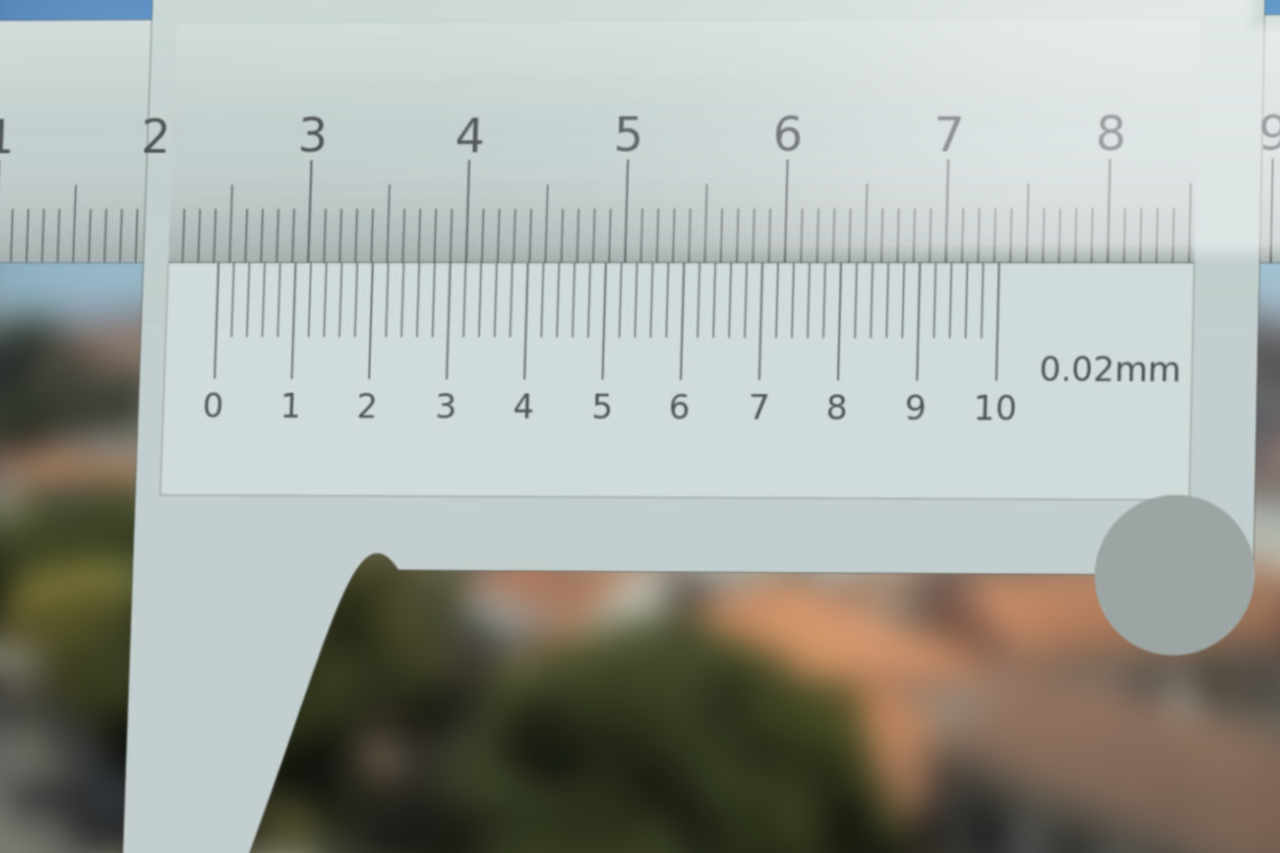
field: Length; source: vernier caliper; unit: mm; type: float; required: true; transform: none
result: 24.3 mm
